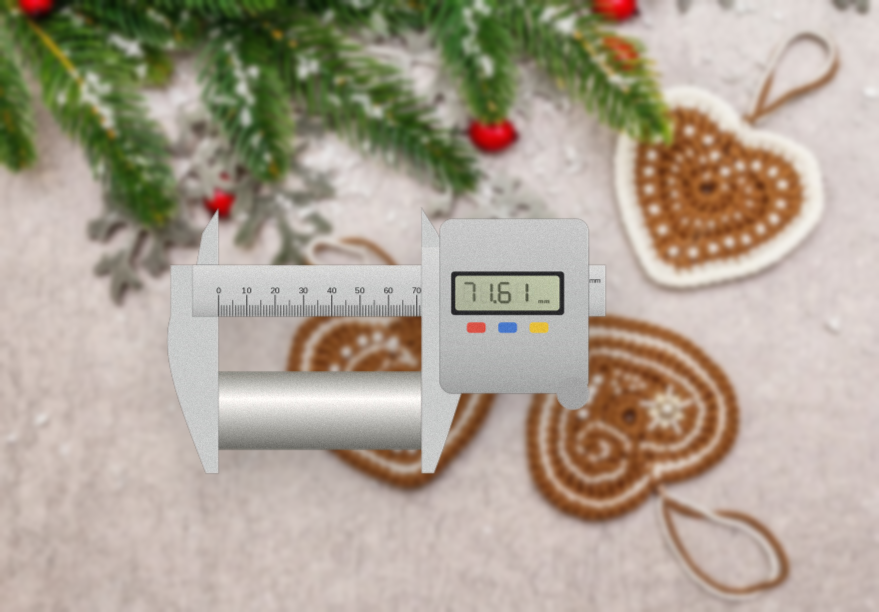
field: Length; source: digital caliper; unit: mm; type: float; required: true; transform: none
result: 71.61 mm
